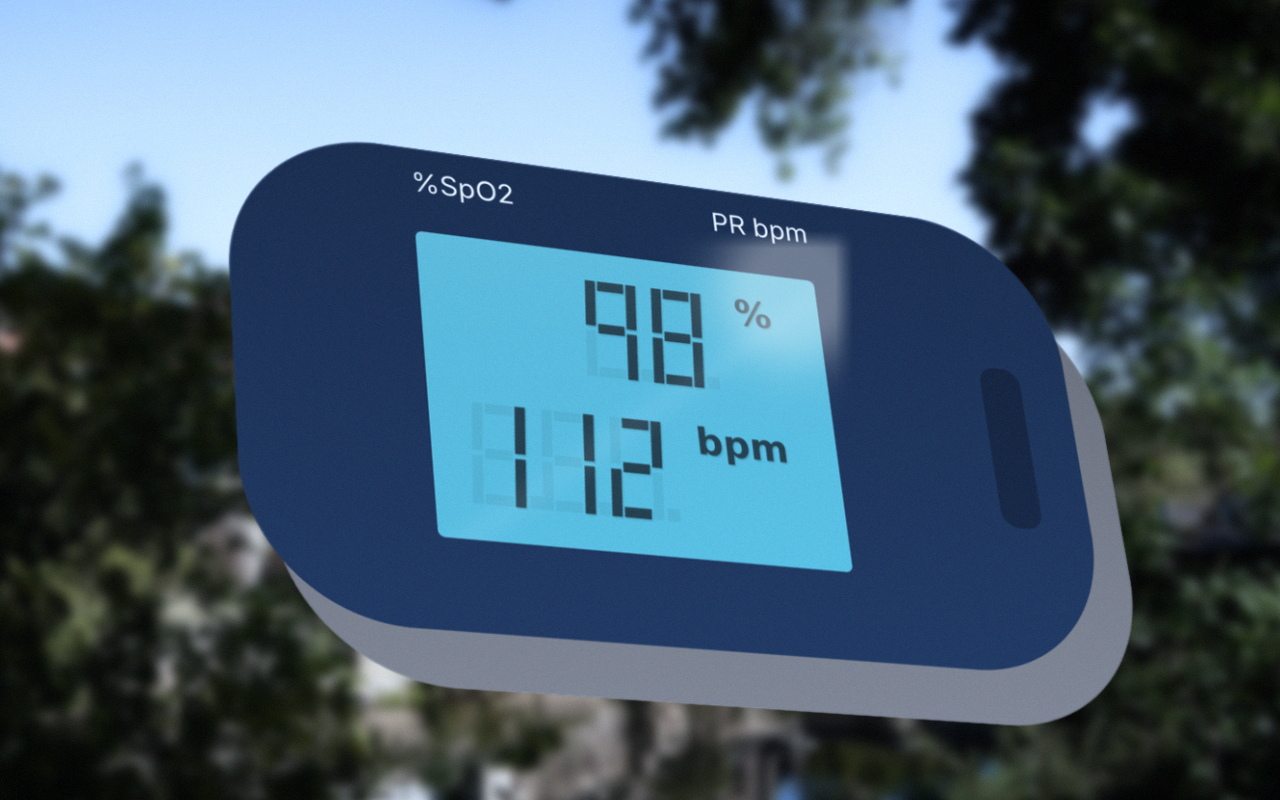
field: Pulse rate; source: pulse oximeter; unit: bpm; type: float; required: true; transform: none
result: 112 bpm
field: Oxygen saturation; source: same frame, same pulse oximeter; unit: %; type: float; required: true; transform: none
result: 98 %
